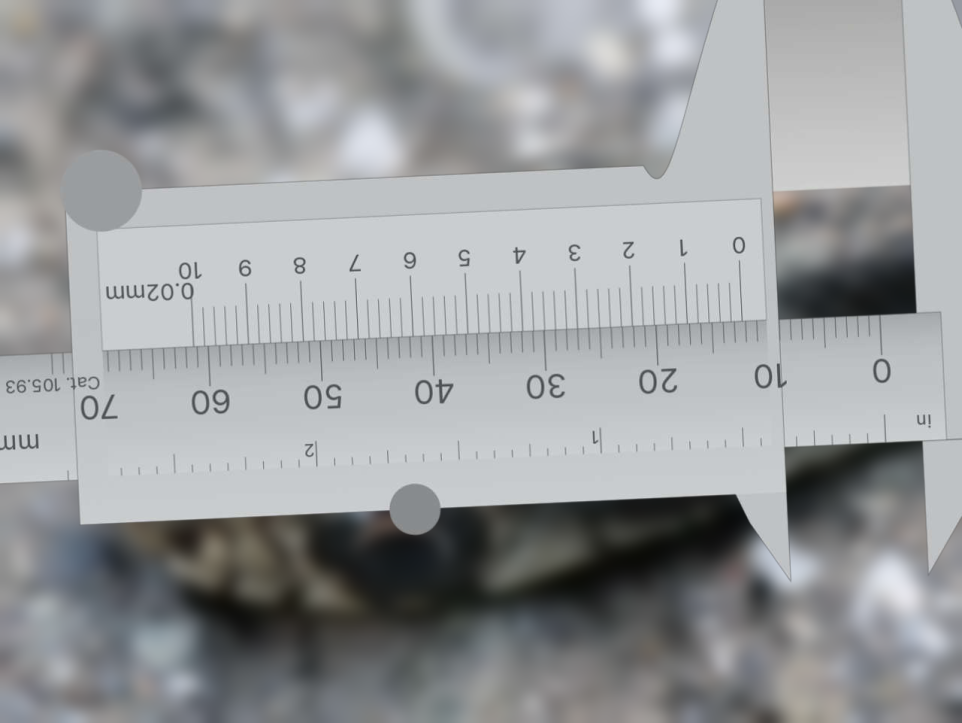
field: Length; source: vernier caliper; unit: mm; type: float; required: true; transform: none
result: 12.3 mm
